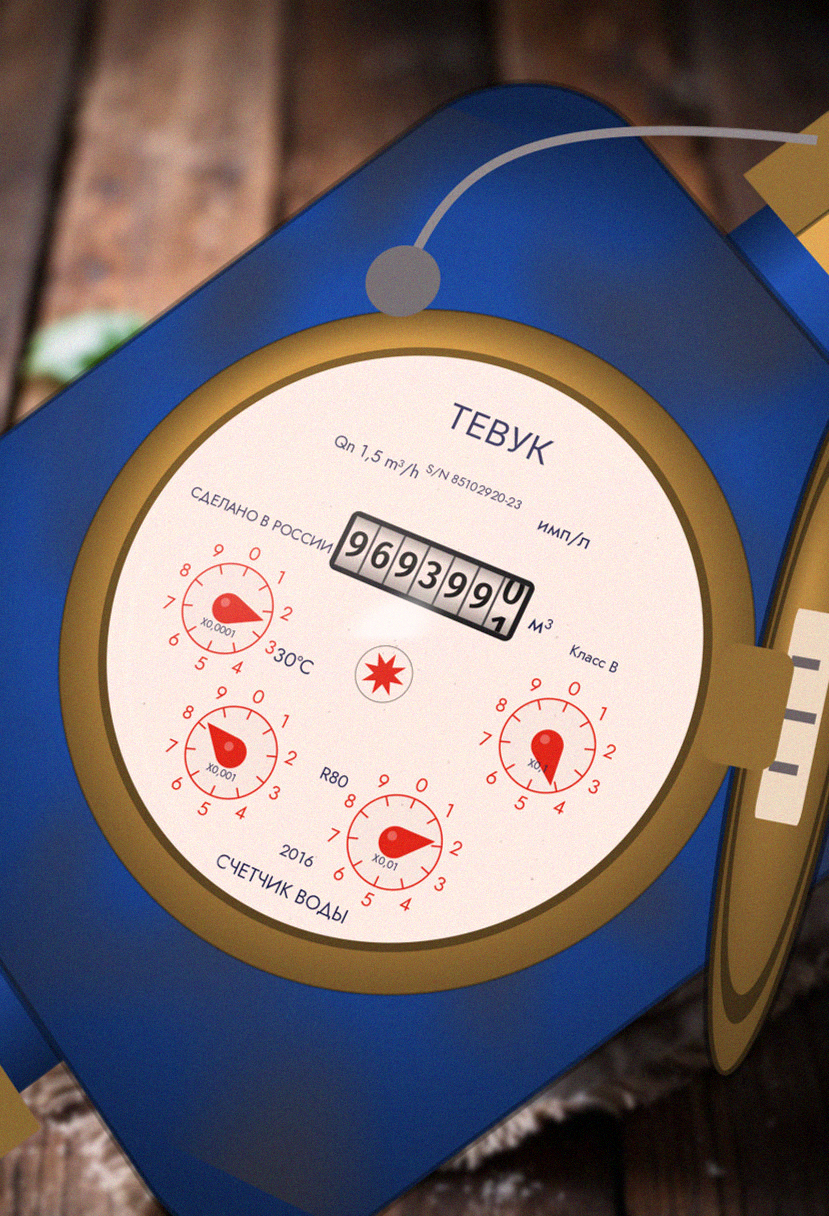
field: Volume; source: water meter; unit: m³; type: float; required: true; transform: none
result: 9693990.4182 m³
